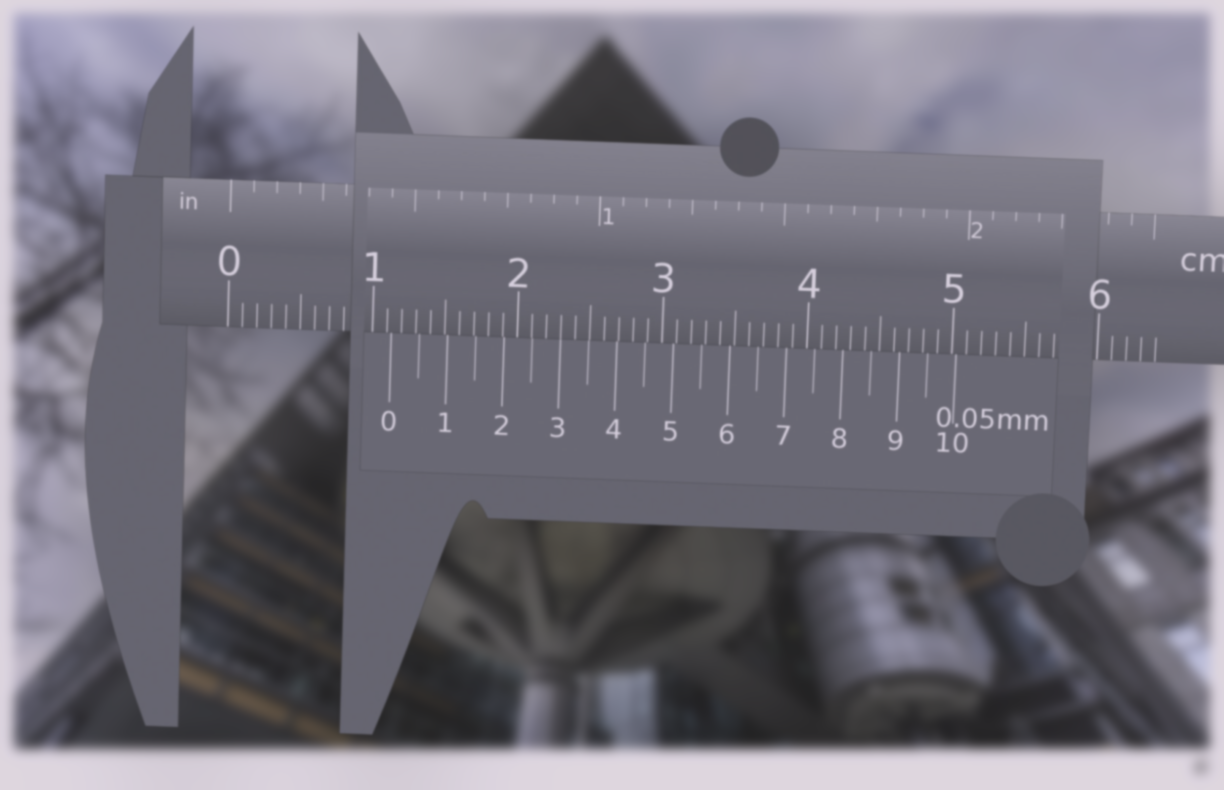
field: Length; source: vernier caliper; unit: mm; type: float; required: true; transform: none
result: 11.3 mm
